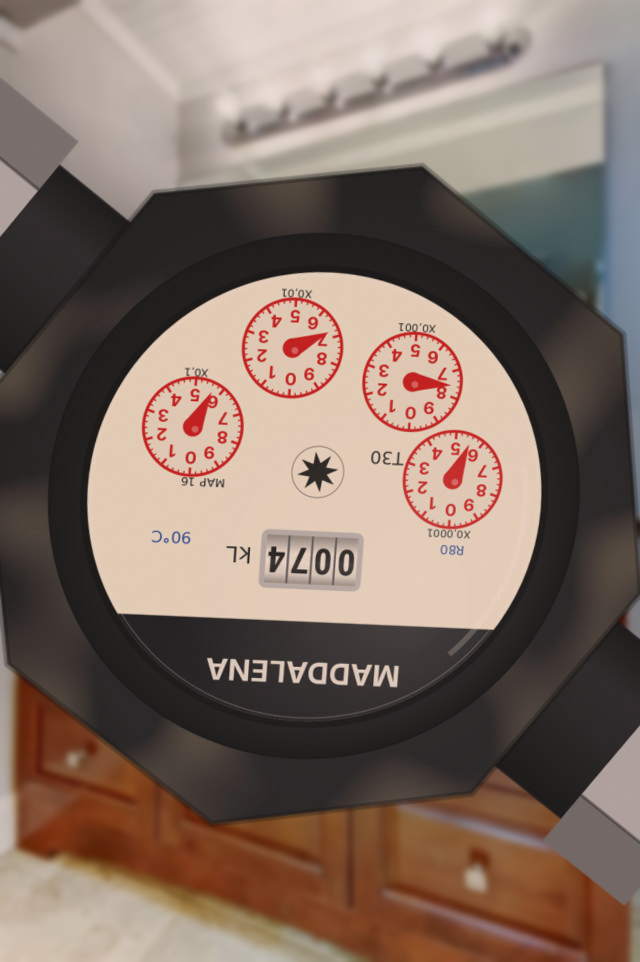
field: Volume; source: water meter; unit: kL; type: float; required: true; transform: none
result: 74.5675 kL
